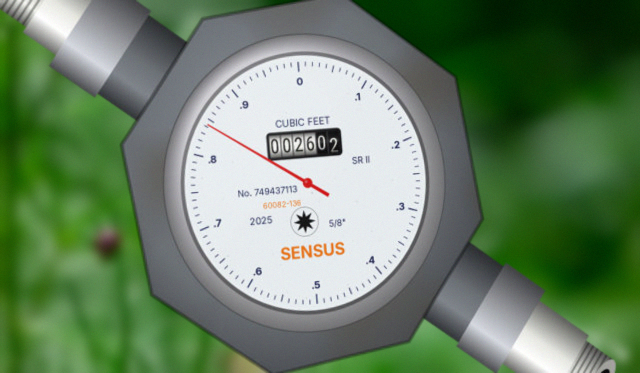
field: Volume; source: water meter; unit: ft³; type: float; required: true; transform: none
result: 2601.84 ft³
